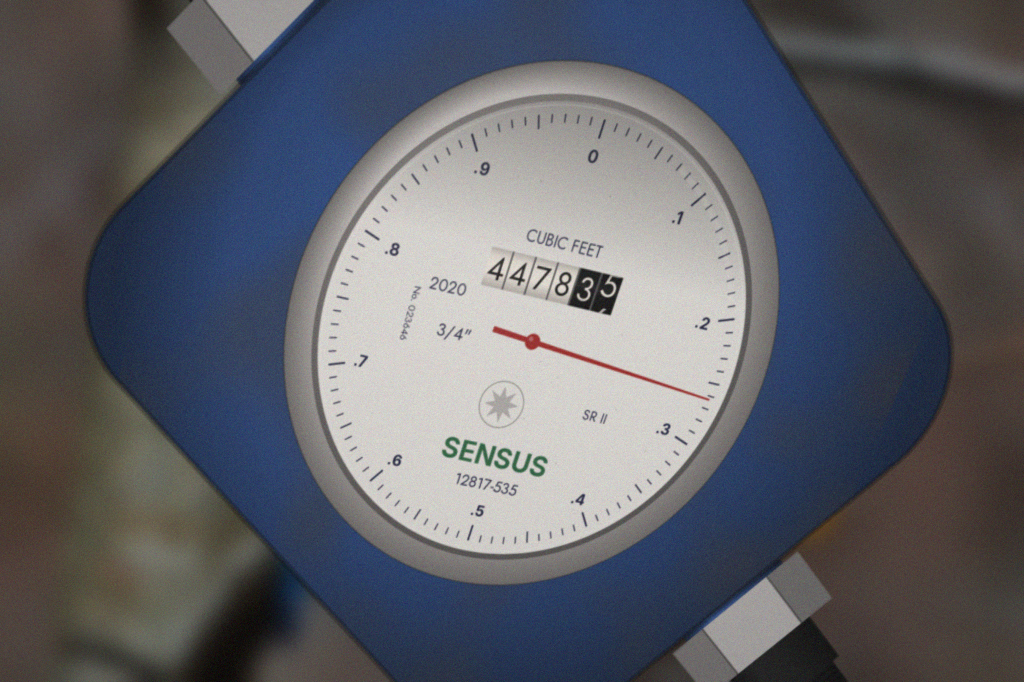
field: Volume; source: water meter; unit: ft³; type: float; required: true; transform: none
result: 447835.26 ft³
